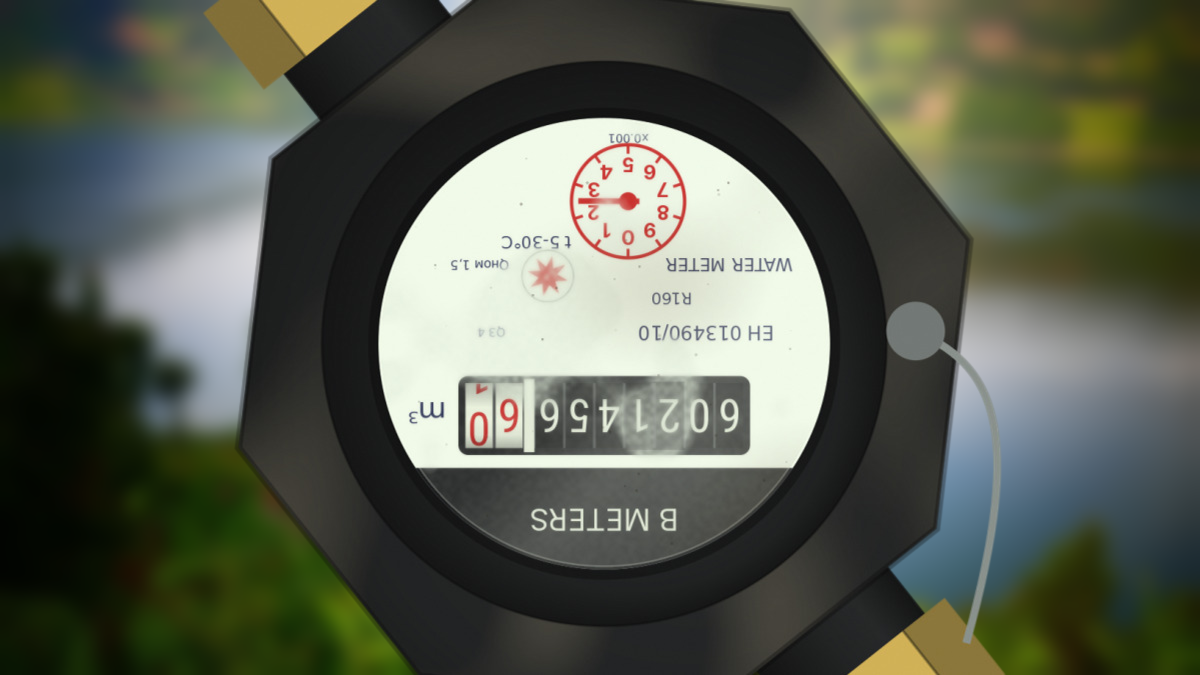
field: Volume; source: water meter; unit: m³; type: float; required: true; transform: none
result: 6021456.602 m³
